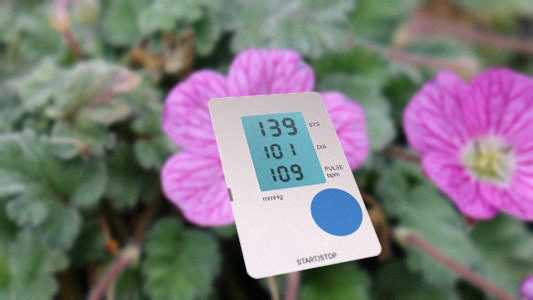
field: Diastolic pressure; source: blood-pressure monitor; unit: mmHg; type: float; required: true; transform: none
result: 101 mmHg
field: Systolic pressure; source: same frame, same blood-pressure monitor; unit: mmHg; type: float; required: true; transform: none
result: 139 mmHg
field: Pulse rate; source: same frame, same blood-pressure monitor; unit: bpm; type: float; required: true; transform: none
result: 109 bpm
